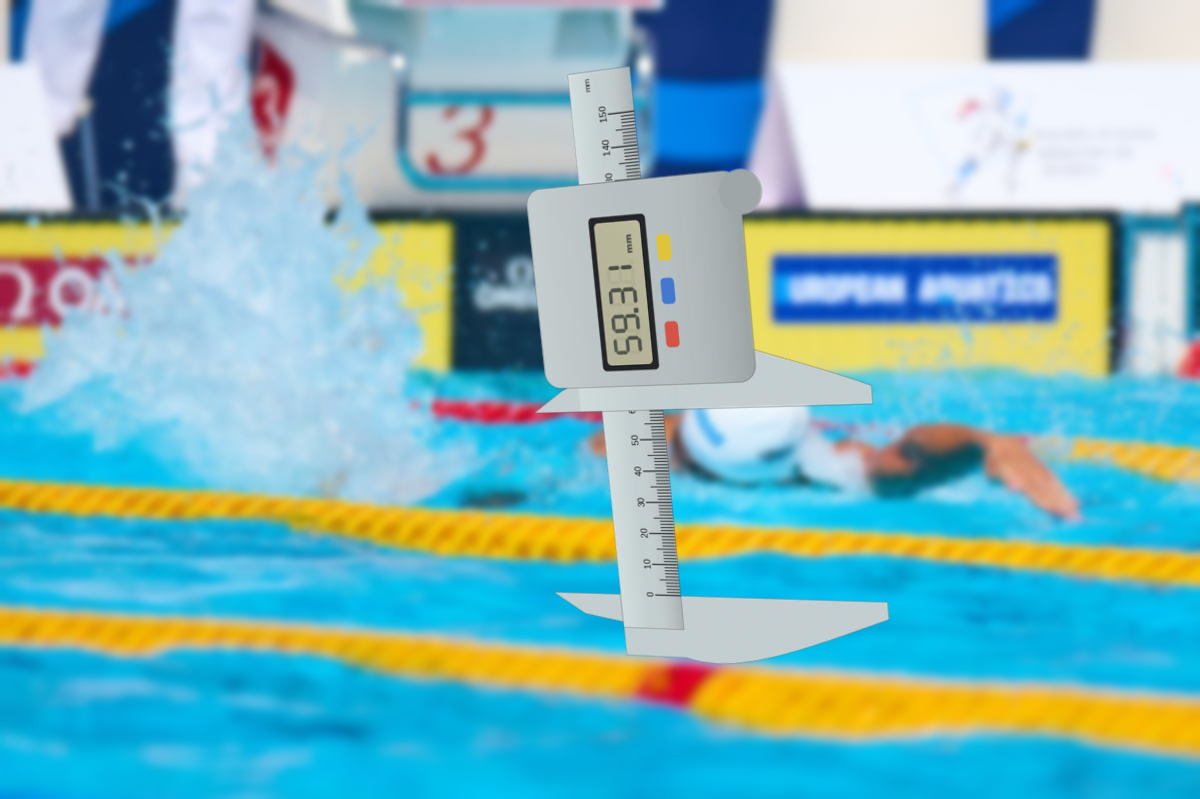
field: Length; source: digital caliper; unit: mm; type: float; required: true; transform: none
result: 59.31 mm
